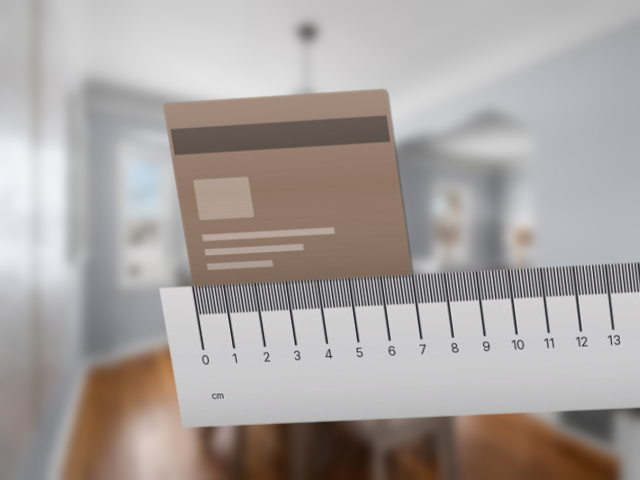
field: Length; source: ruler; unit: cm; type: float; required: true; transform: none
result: 7 cm
